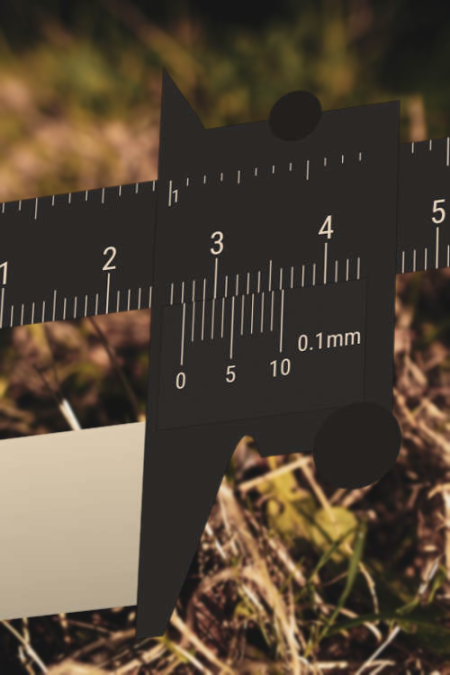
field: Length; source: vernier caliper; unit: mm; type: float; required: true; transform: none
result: 27.2 mm
